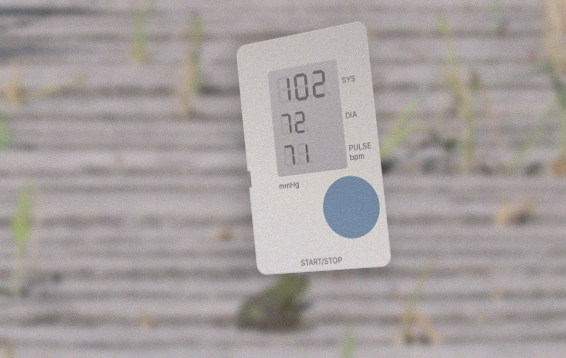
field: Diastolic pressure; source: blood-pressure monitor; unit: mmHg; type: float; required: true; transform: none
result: 72 mmHg
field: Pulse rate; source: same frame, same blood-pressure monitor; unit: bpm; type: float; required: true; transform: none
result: 71 bpm
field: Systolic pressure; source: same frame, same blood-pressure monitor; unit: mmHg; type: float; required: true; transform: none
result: 102 mmHg
